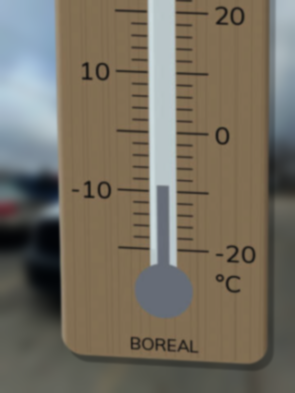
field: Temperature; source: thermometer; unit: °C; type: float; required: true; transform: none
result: -9 °C
